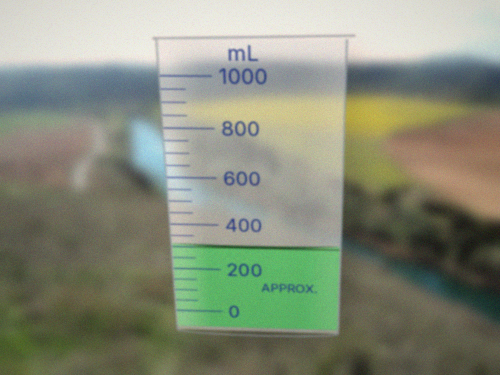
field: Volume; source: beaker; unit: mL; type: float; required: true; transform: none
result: 300 mL
